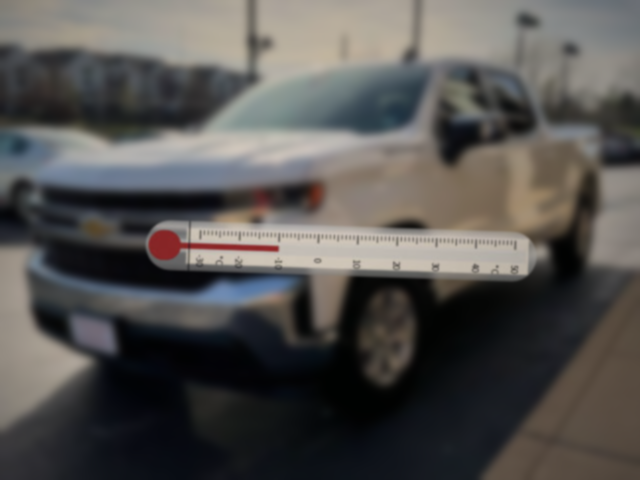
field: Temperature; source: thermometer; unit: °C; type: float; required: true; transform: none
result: -10 °C
